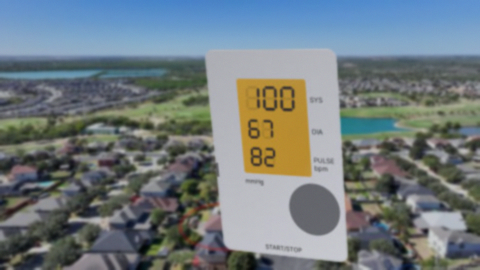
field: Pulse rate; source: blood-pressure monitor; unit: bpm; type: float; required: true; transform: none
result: 82 bpm
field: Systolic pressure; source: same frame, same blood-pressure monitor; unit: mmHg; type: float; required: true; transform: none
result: 100 mmHg
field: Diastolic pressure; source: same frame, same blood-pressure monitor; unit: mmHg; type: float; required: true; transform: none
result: 67 mmHg
